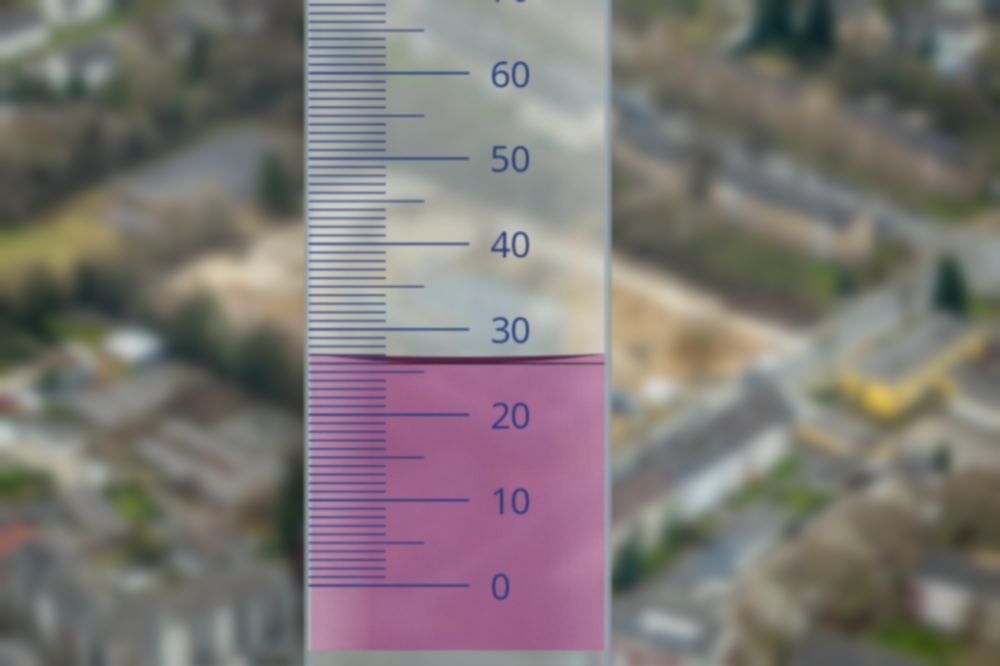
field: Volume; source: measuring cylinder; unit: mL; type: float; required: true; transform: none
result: 26 mL
